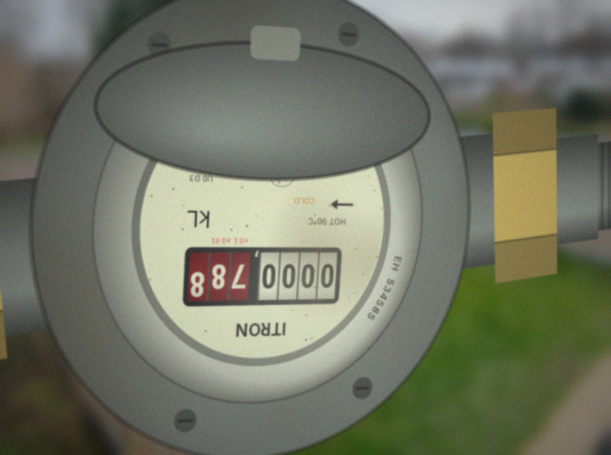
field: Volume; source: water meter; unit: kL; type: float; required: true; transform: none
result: 0.788 kL
